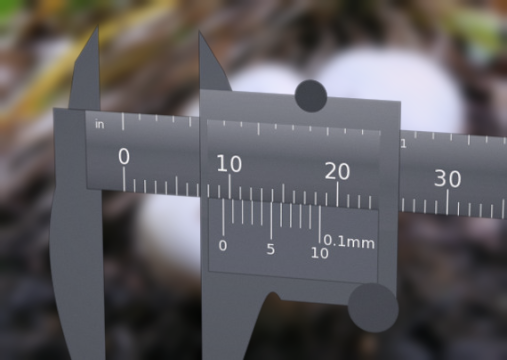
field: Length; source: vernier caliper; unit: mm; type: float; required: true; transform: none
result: 9.4 mm
